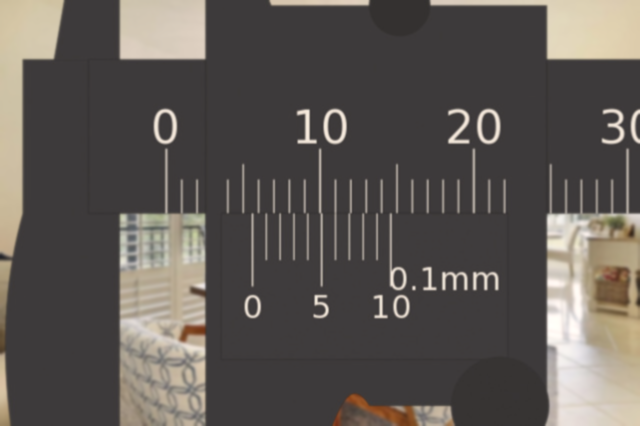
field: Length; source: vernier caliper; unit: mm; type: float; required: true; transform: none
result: 5.6 mm
